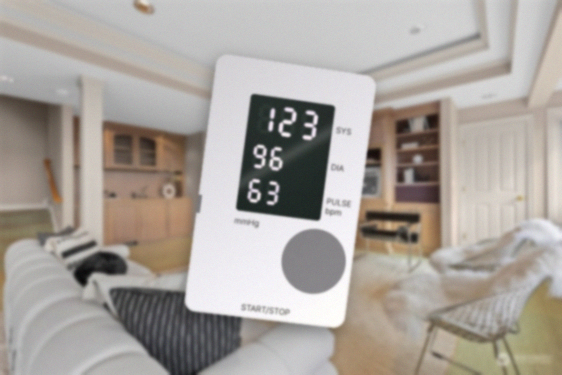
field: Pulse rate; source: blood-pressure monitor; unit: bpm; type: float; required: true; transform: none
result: 63 bpm
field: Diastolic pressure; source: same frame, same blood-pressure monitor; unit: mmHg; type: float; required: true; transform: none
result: 96 mmHg
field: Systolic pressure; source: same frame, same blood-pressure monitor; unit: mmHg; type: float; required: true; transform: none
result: 123 mmHg
